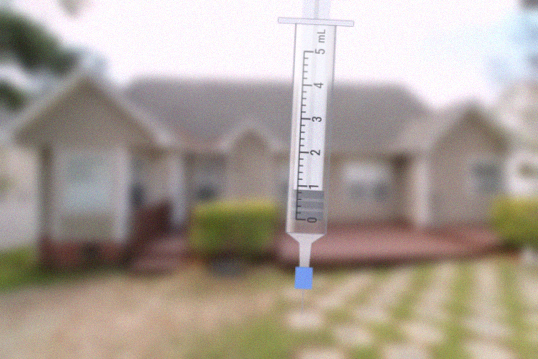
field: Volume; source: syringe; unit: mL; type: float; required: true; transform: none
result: 0 mL
